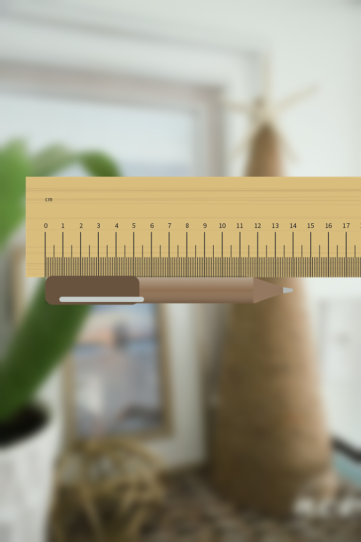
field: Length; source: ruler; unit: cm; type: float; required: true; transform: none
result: 14 cm
